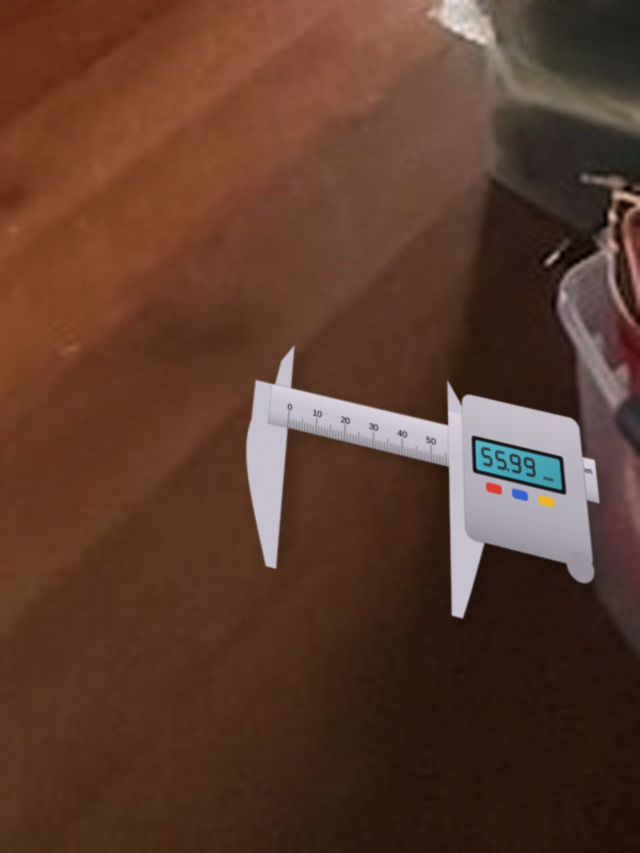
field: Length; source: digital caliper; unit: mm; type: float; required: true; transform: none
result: 55.99 mm
